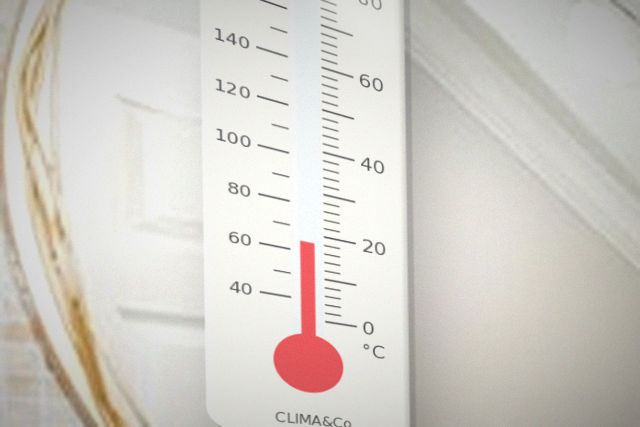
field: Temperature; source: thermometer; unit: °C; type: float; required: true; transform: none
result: 18 °C
